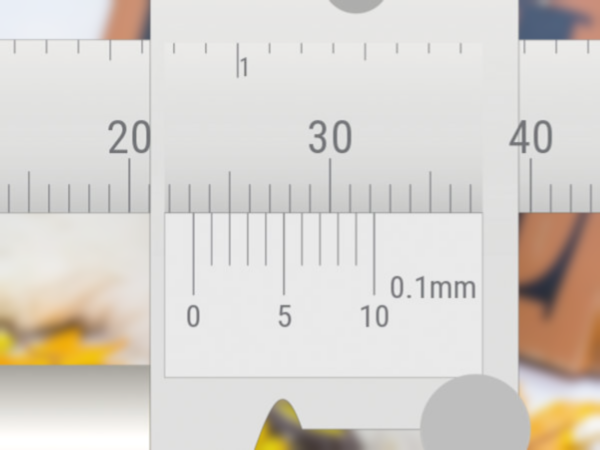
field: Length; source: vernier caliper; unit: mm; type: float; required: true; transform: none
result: 23.2 mm
